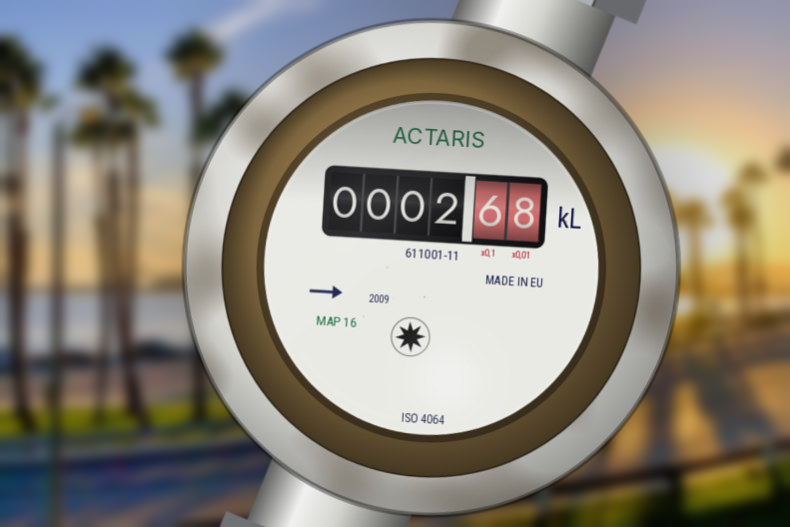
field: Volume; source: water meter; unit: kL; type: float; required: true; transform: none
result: 2.68 kL
